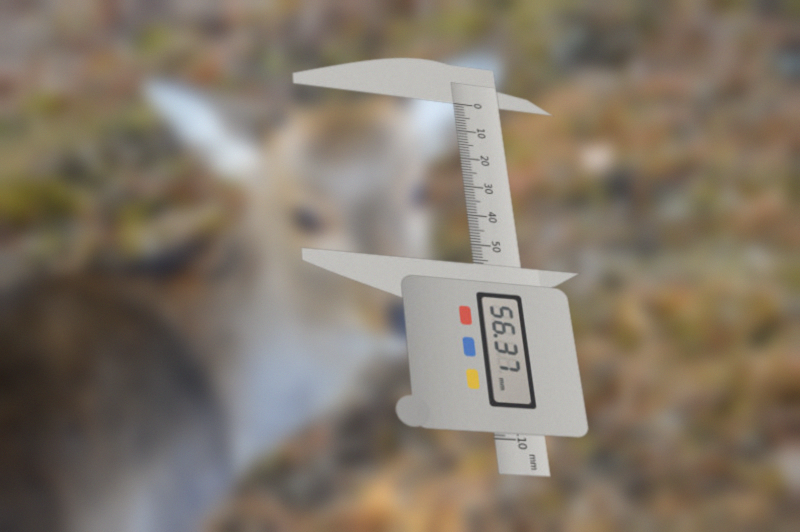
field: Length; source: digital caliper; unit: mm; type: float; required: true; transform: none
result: 56.37 mm
